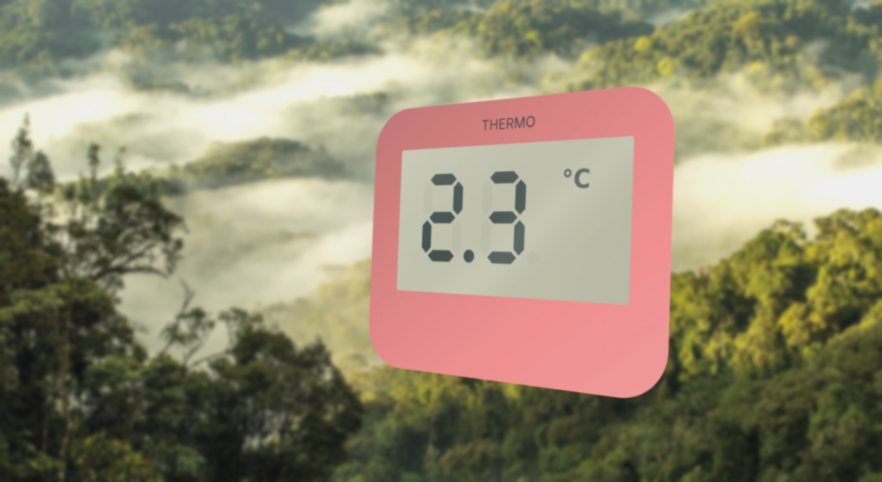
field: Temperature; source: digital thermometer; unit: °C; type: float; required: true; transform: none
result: 2.3 °C
